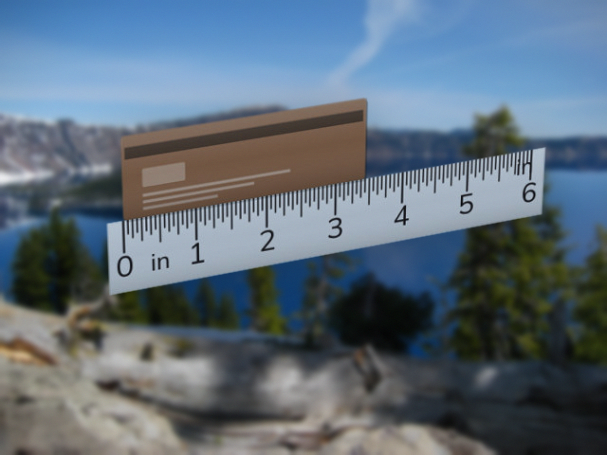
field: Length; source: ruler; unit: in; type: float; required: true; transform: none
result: 3.4375 in
